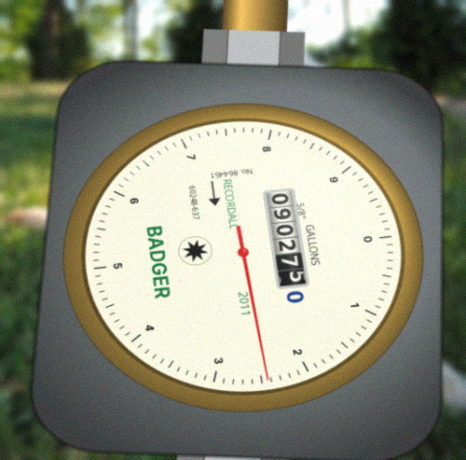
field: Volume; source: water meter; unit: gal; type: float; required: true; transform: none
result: 902752.4 gal
